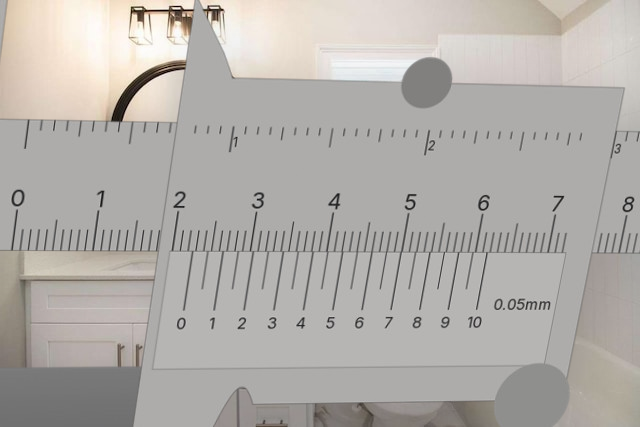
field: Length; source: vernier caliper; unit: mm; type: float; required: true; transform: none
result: 22.6 mm
